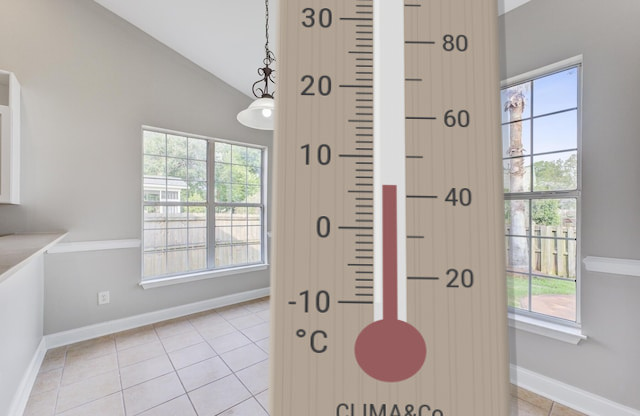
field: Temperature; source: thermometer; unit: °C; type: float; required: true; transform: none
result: 6 °C
